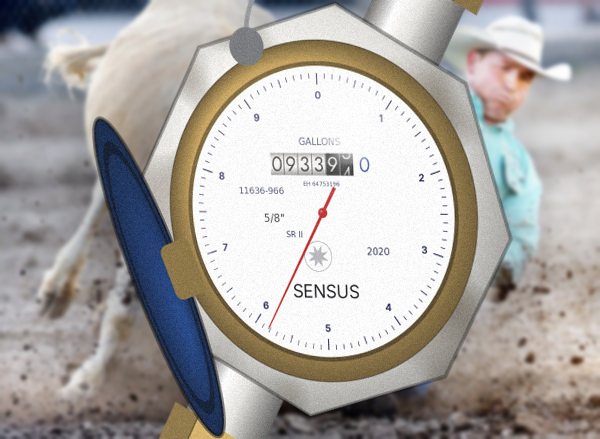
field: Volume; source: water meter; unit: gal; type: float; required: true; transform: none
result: 933935.8 gal
